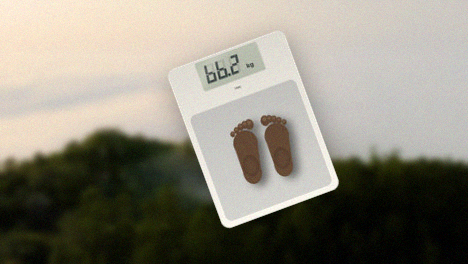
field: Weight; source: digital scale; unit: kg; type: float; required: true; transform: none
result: 66.2 kg
